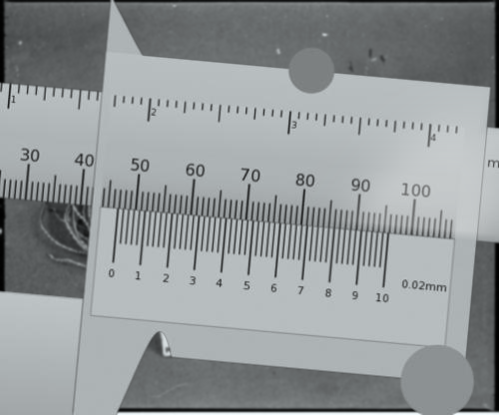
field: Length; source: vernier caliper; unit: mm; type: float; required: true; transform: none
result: 46.8 mm
